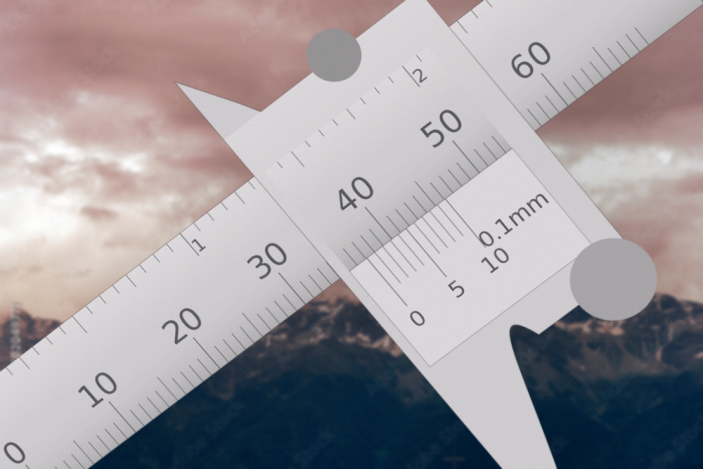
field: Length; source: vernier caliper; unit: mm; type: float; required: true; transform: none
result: 37.1 mm
